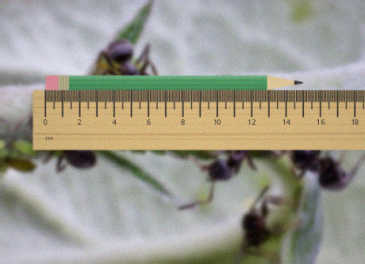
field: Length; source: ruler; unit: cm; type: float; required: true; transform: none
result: 15 cm
